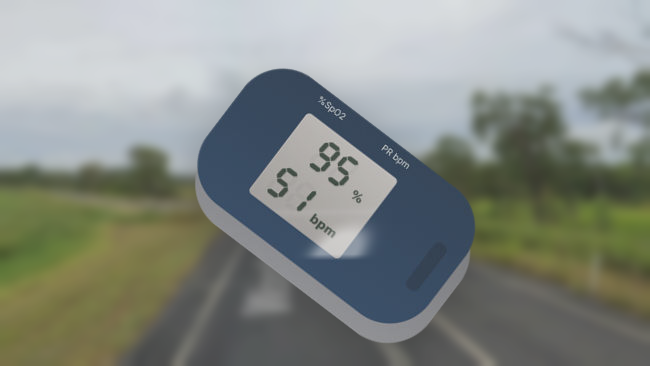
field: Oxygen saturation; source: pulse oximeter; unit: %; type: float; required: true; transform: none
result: 95 %
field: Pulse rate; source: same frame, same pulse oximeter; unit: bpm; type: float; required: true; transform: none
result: 51 bpm
